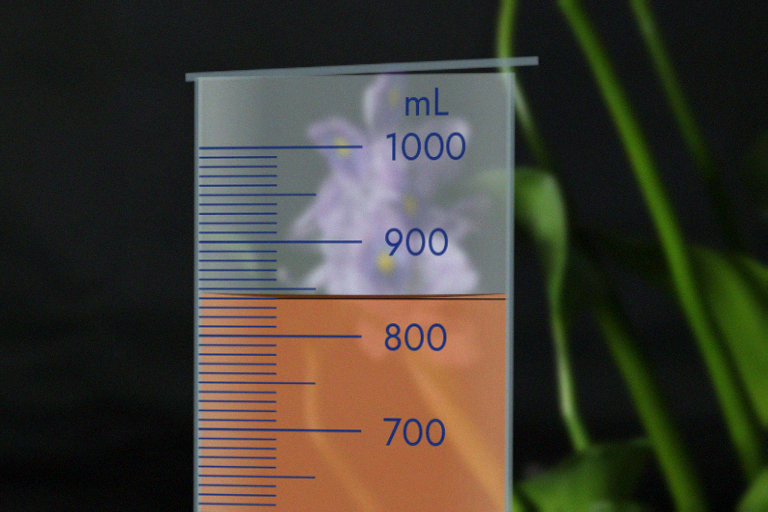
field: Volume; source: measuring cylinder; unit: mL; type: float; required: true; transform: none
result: 840 mL
